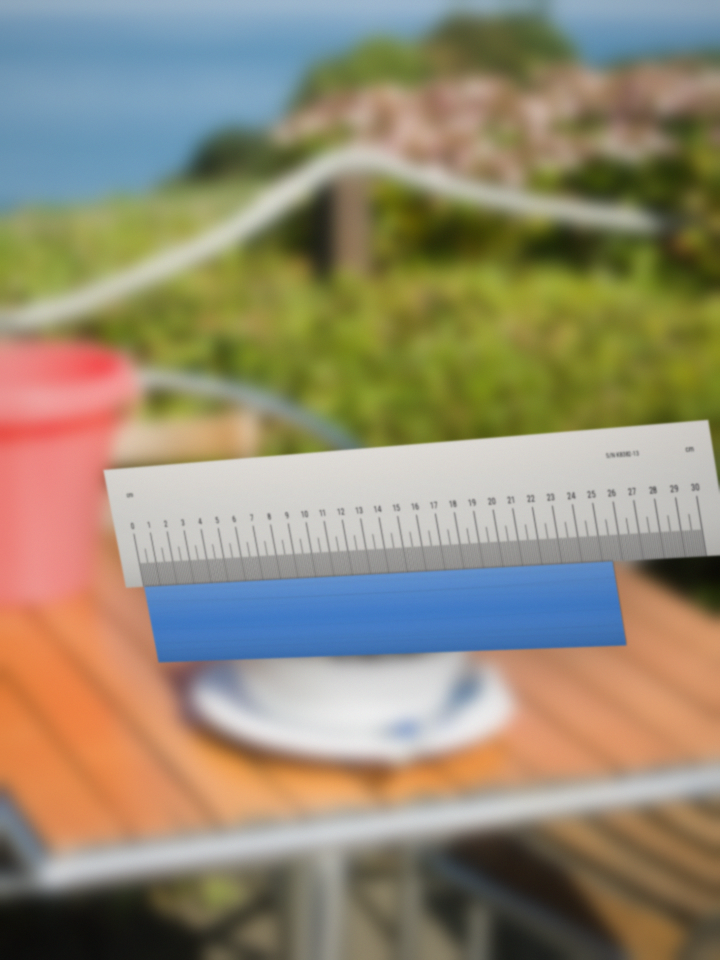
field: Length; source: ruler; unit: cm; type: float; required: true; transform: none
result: 25.5 cm
